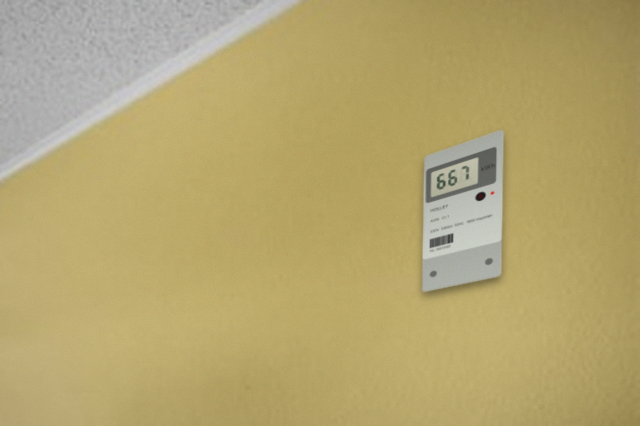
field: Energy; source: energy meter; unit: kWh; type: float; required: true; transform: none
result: 667 kWh
